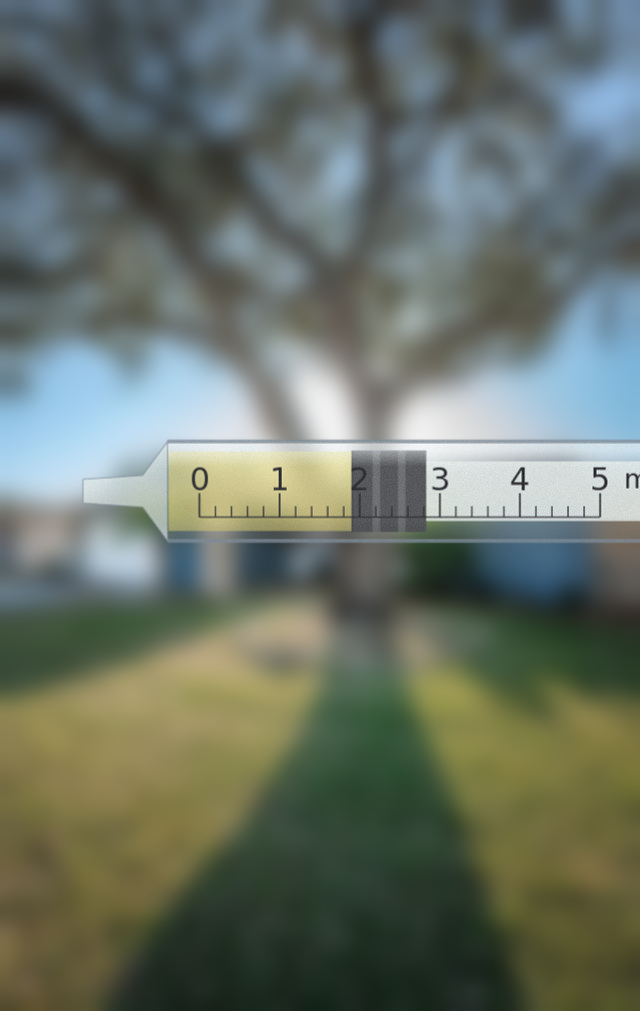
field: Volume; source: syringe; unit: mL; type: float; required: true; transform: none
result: 1.9 mL
